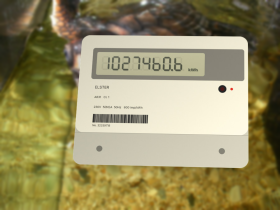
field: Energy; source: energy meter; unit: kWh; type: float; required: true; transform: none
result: 1027460.6 kWh
